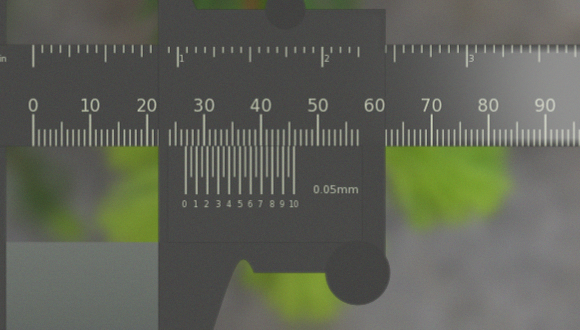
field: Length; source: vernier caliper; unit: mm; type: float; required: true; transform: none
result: 26.8 mm
